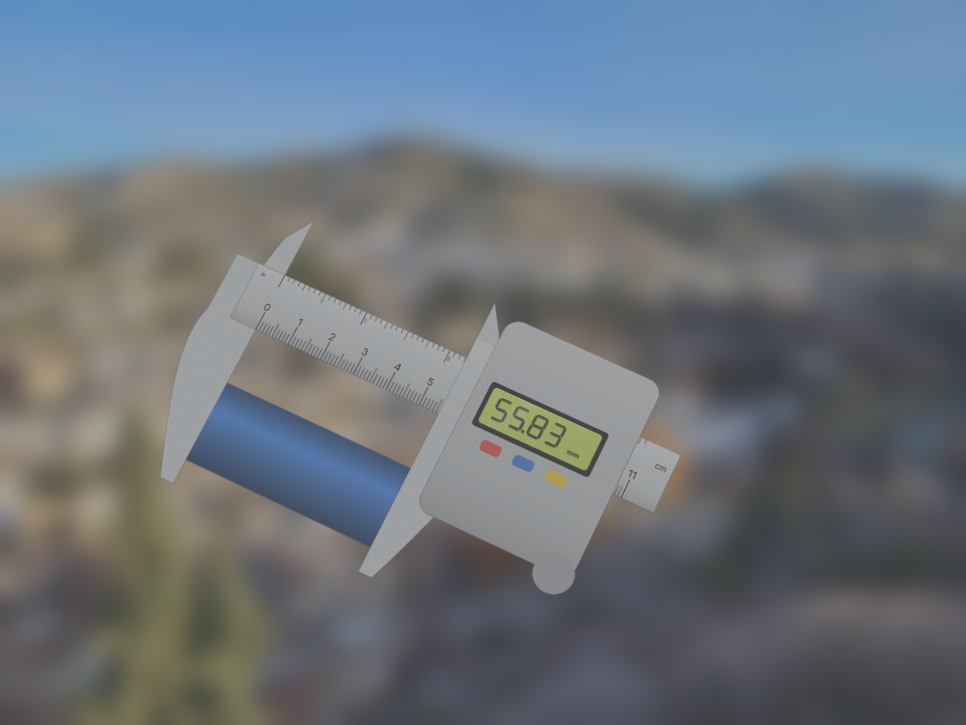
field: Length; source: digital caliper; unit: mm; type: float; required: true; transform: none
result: 55.83 mm
